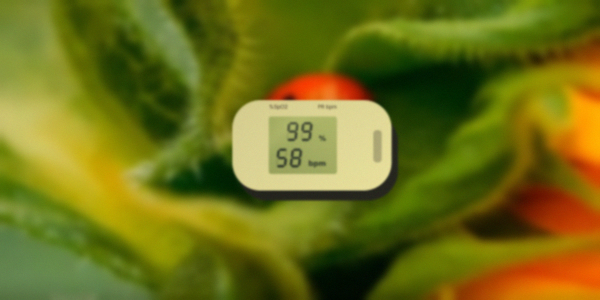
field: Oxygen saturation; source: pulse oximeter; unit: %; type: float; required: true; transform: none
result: 99 %
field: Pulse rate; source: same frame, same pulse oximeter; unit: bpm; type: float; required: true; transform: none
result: 58 bpm
